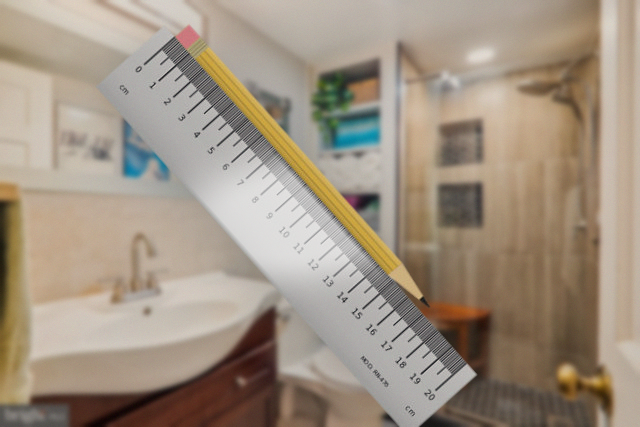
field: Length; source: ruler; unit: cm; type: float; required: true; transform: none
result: 17 cm
